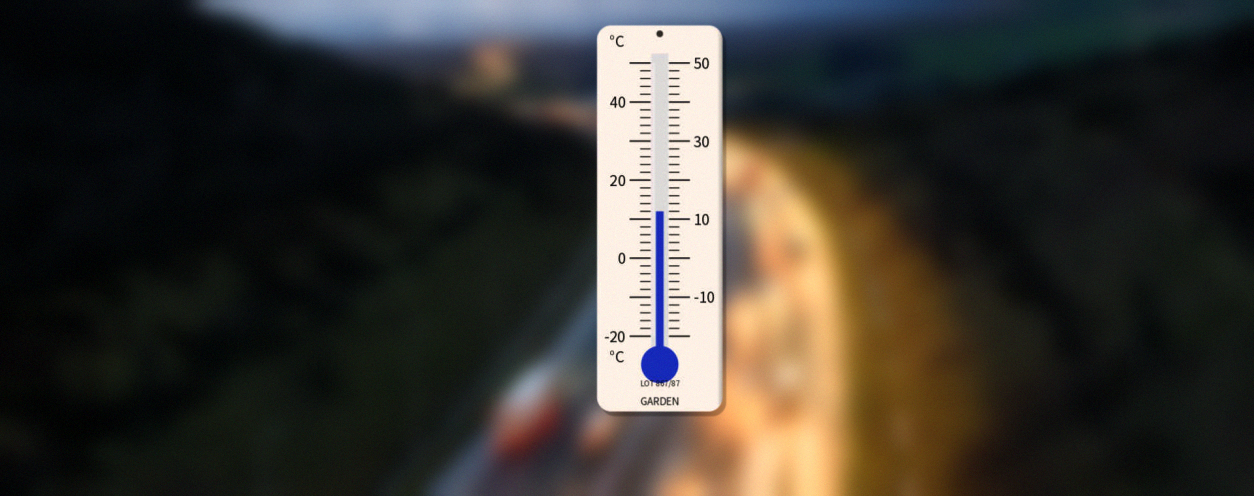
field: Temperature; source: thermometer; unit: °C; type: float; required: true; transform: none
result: 12 °C
